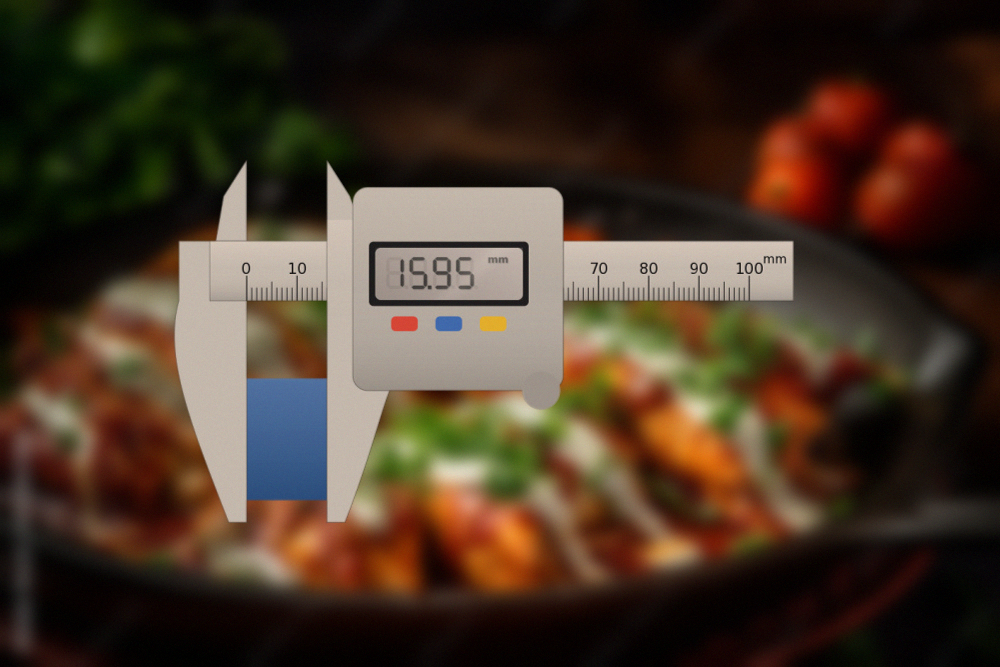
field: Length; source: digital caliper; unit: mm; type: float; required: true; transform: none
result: 15.95 mm
